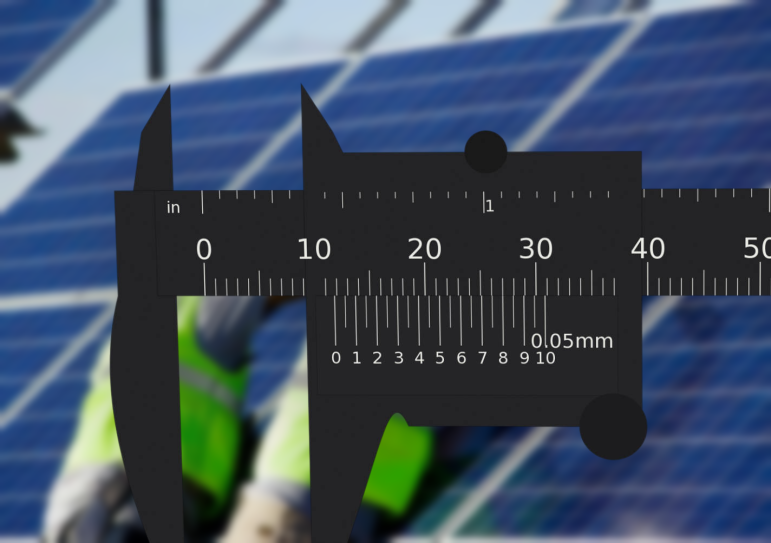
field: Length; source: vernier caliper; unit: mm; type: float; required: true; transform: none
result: 11.8 mm
